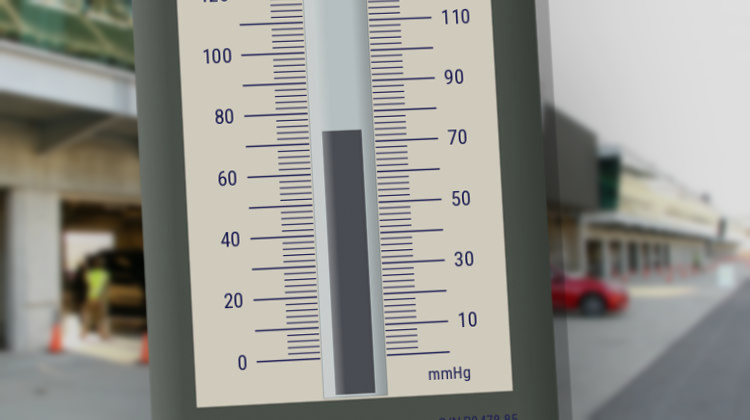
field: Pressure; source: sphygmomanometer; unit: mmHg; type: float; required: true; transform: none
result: 74 mmHg
